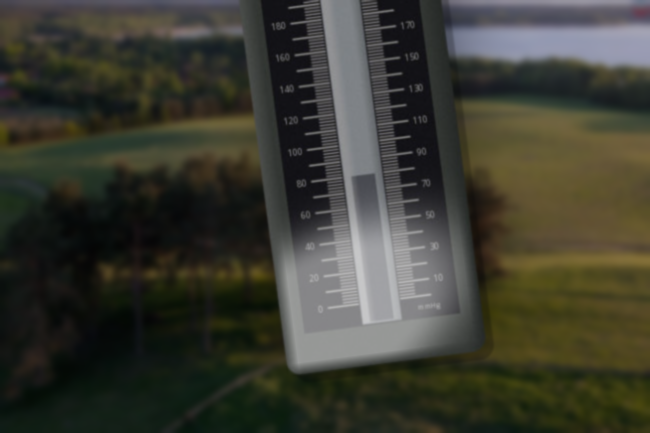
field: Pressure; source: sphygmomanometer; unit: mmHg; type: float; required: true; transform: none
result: 80 mmHg
